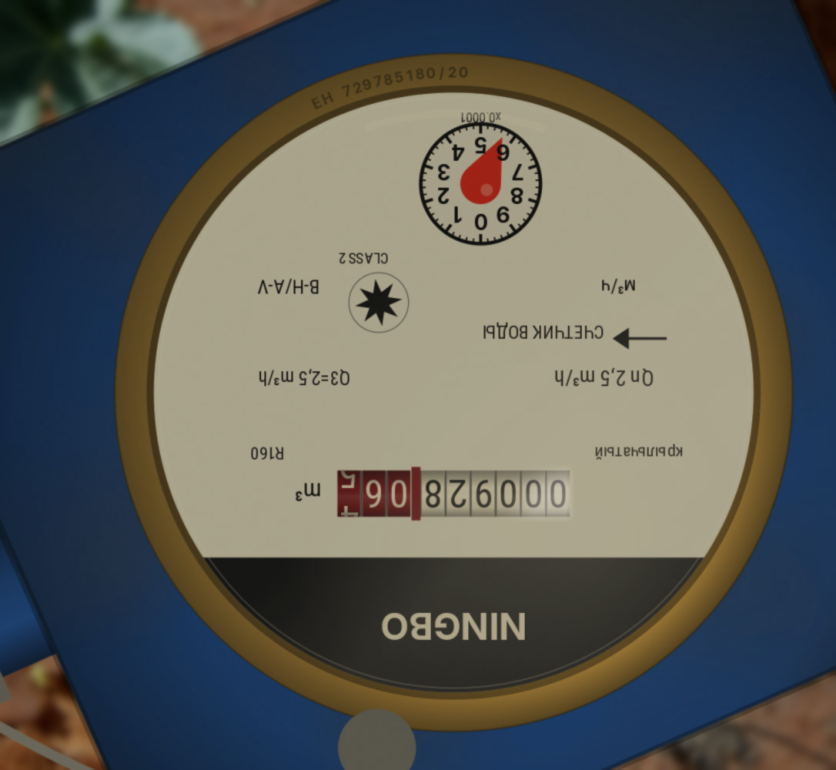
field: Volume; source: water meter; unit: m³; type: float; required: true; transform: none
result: 928.0645 m³
